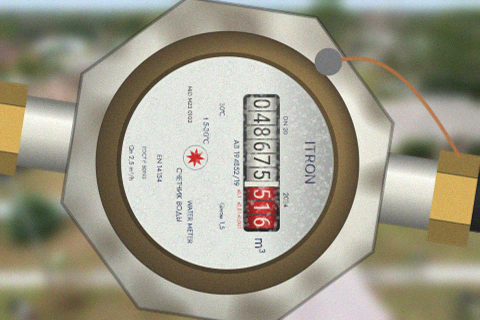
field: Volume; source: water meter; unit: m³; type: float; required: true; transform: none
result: 48675.516 m³
